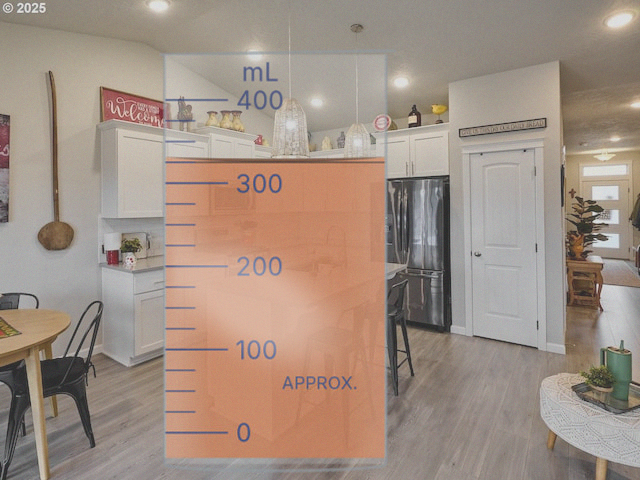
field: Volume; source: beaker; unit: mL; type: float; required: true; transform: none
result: 325 mL
